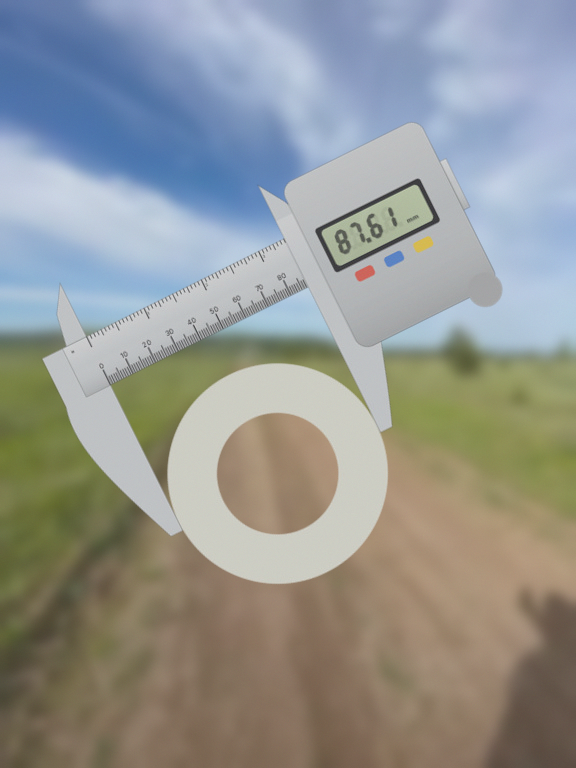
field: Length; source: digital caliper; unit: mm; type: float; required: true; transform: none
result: 87.61 mm
